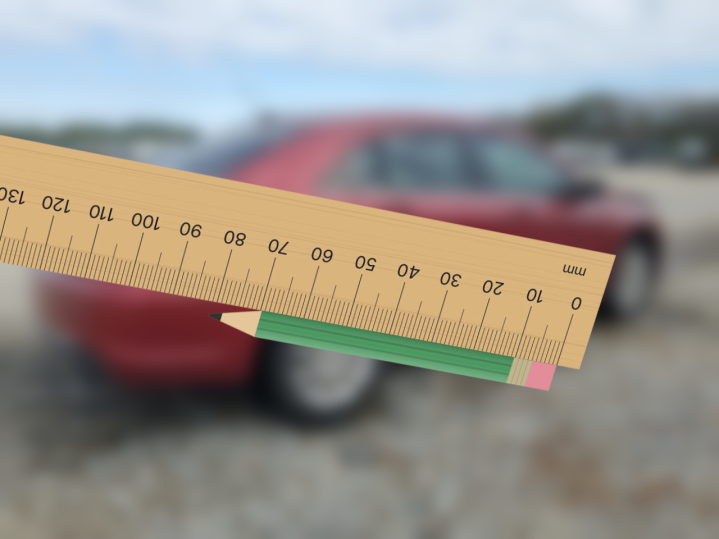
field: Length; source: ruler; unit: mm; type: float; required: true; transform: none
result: 81 mm
